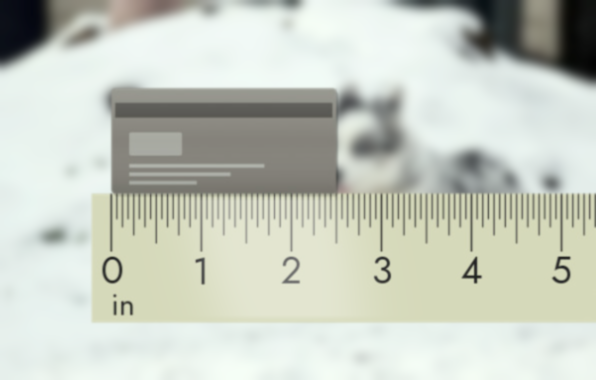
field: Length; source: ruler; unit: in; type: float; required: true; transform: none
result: 2.5 in
